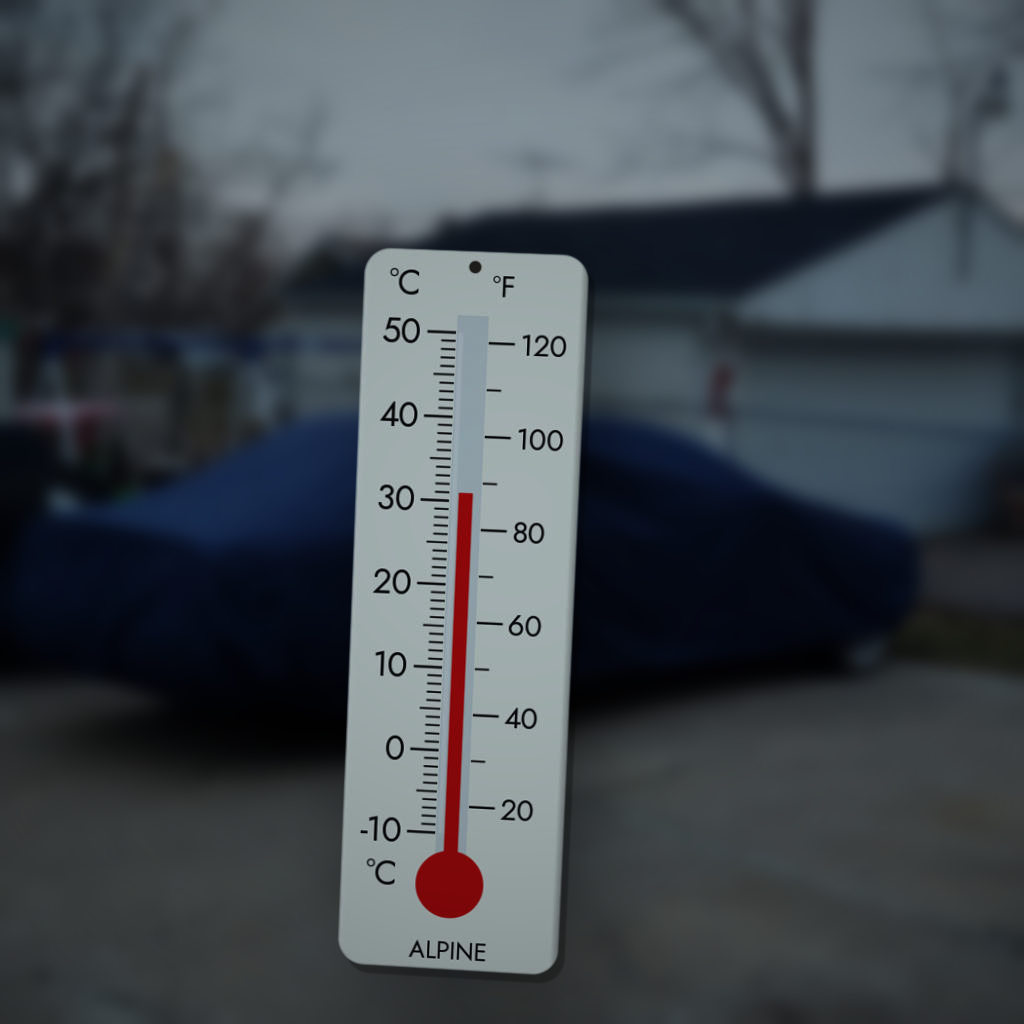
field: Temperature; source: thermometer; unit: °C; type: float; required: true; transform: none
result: 31 °C
